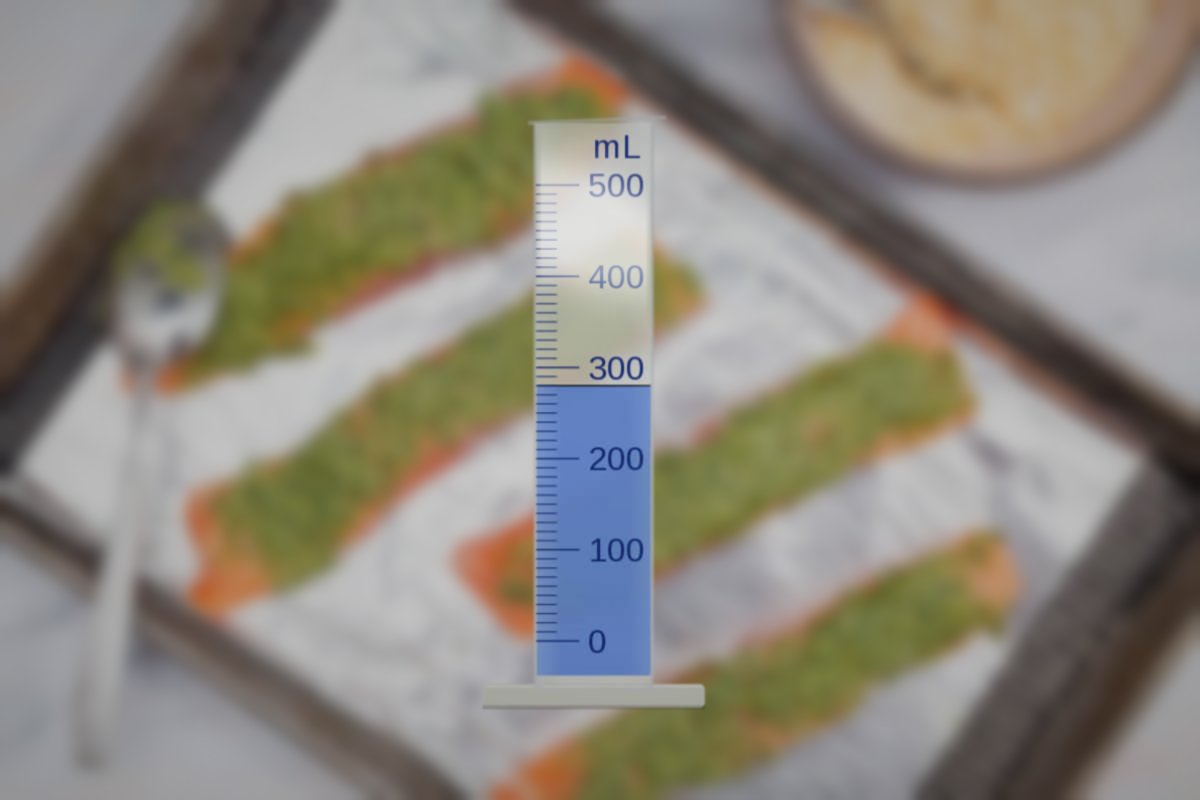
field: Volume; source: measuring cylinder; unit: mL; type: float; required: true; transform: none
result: 280 mL
